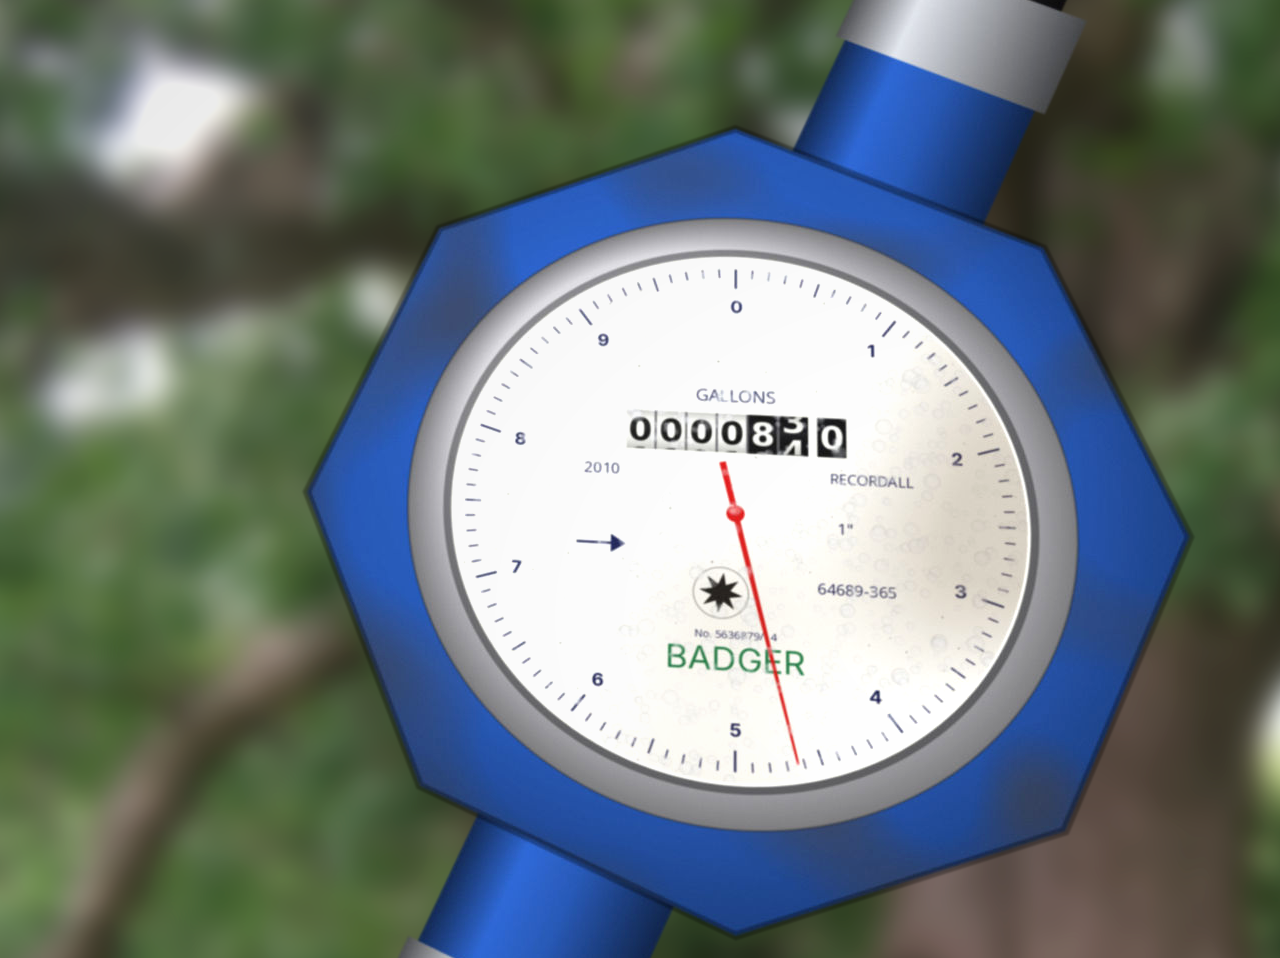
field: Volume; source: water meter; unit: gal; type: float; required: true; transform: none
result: 834.6 gal
